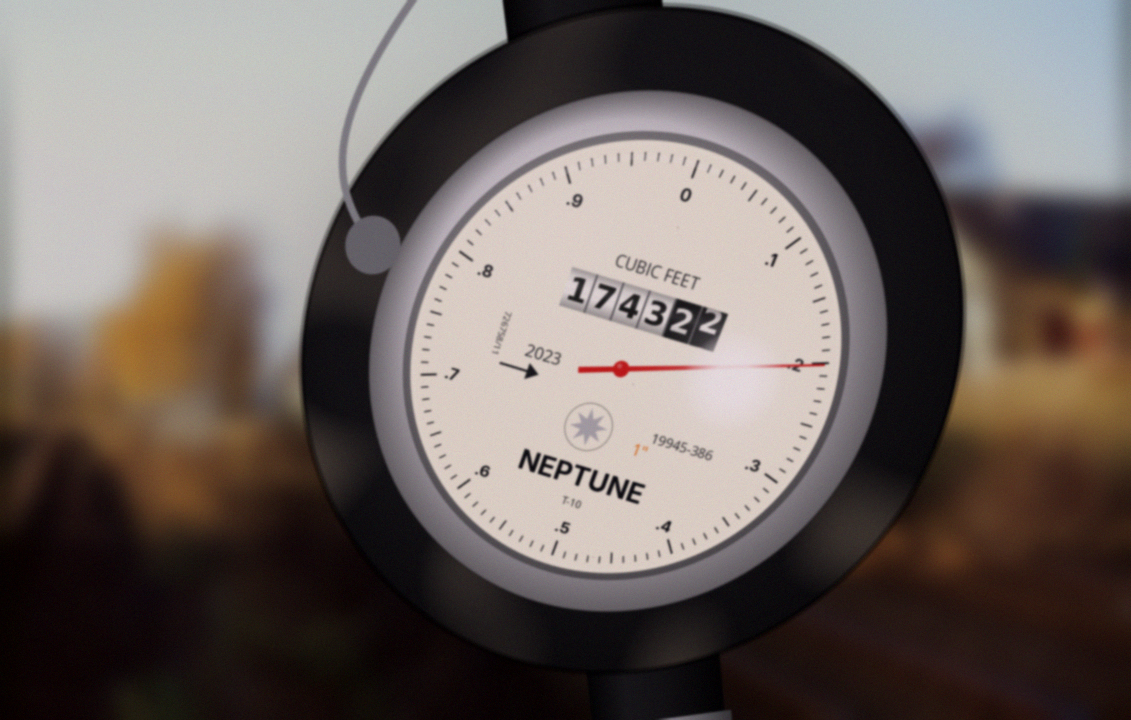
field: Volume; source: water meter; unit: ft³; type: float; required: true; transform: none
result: 174322.20 ft³
